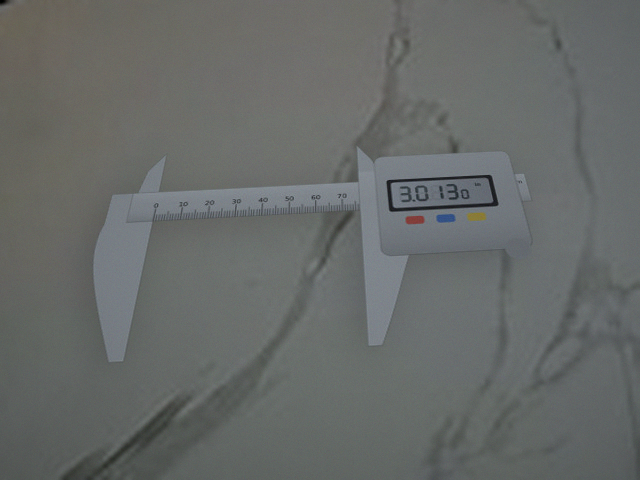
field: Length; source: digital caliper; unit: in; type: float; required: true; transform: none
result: 3.0130 in
